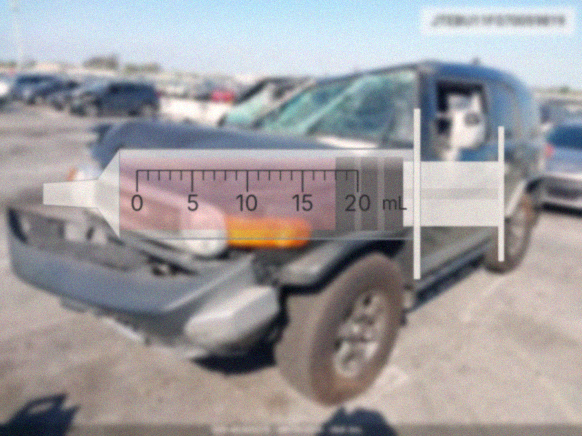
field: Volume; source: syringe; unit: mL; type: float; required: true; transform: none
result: 18 mL
